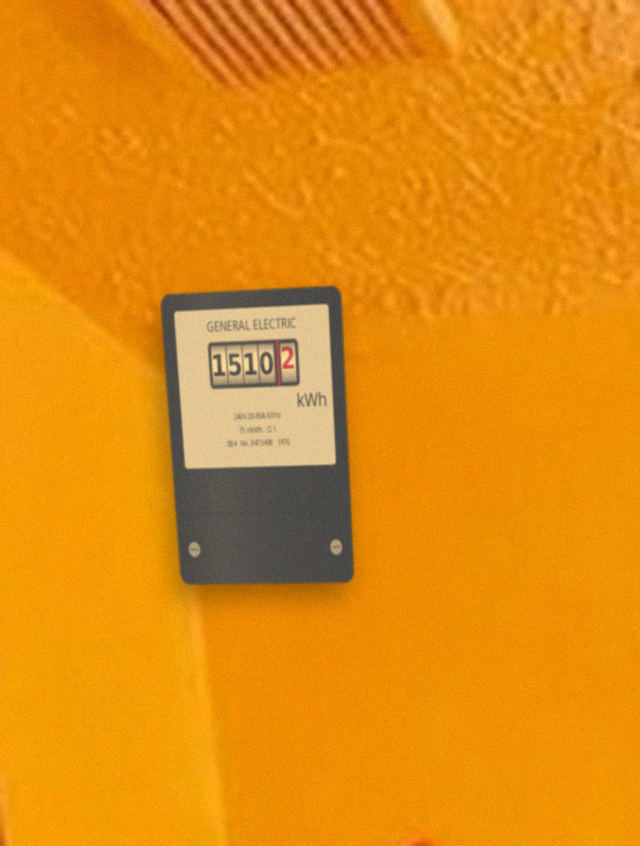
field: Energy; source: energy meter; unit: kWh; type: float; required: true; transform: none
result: 1510.2 kWh
